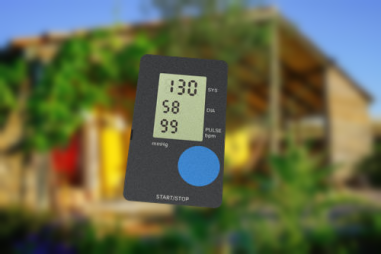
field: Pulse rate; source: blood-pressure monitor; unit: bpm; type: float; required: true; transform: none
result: 99 bpm
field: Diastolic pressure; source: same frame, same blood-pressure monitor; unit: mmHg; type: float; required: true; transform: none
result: 58 mmHg
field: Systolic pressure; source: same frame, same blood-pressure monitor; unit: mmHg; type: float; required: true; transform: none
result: 130 mmHg
